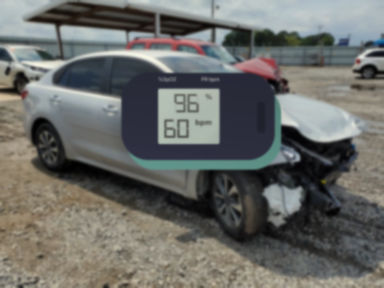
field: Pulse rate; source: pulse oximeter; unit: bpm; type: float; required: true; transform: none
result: 60 bpm
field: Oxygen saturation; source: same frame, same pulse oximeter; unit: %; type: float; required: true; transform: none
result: 96 %
